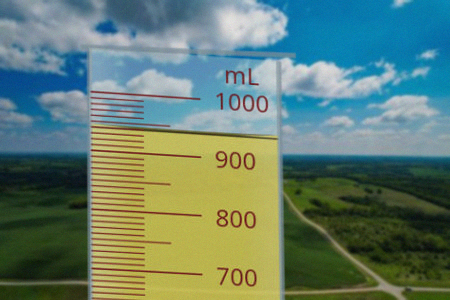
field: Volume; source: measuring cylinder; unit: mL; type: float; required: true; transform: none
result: 940 mL
